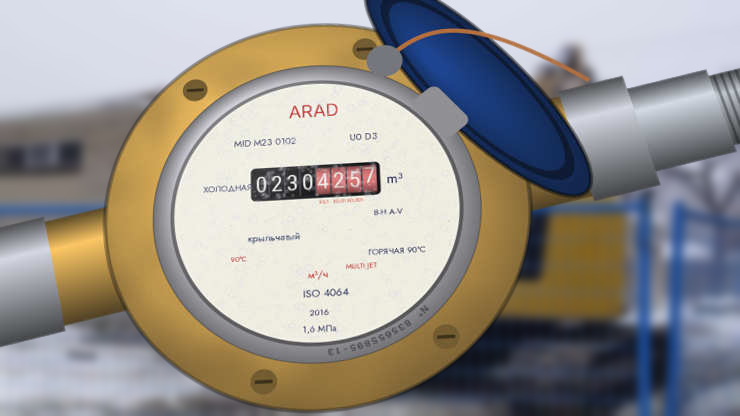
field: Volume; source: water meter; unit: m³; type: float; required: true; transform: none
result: 230.4257 m³
